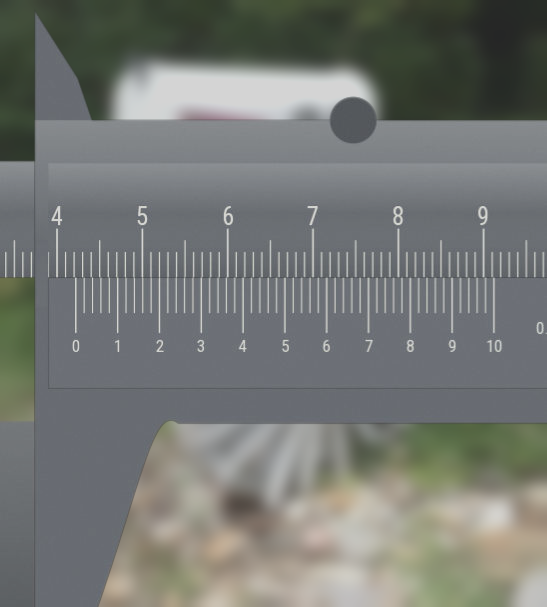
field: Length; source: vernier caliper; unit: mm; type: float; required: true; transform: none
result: 42.2 mm
